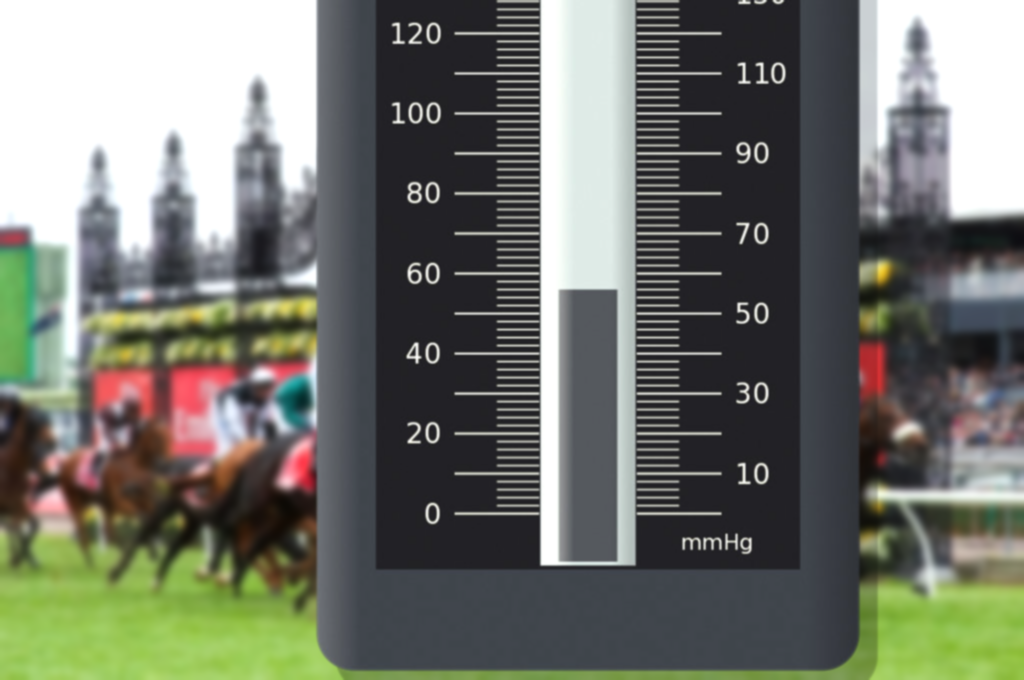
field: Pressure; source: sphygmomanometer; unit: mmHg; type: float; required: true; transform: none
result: 56 mmHg
